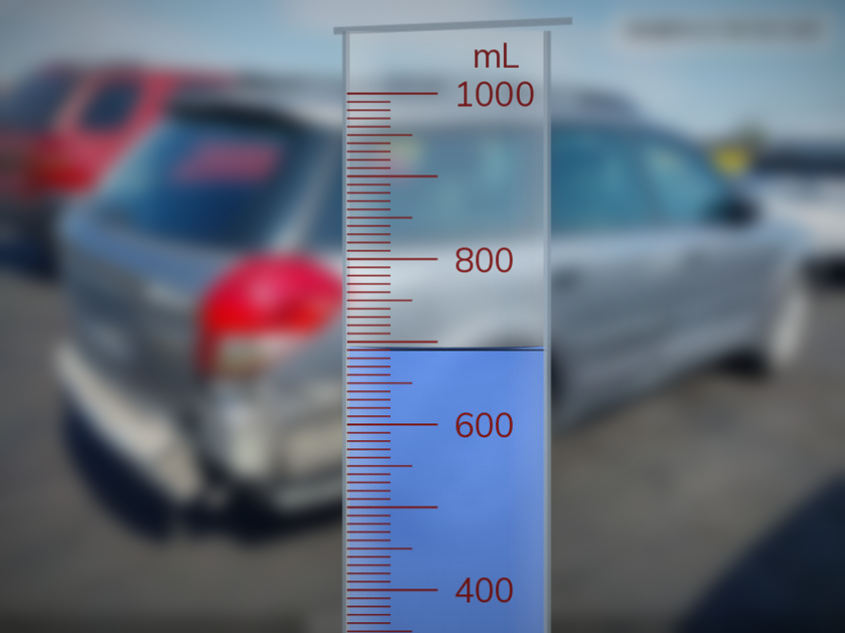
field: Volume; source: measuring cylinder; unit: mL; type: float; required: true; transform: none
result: 690 mL
